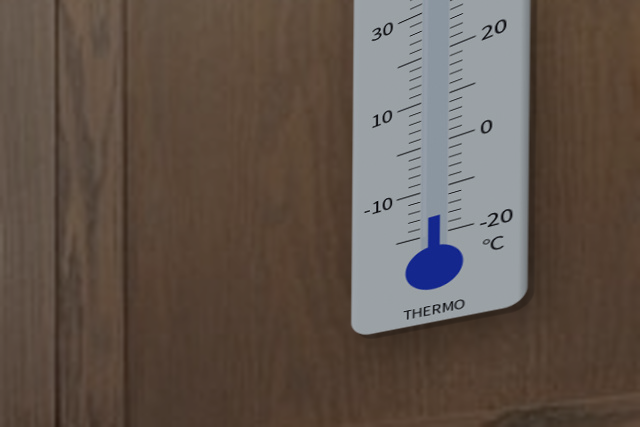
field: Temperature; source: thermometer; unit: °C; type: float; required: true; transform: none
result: -16 °C
